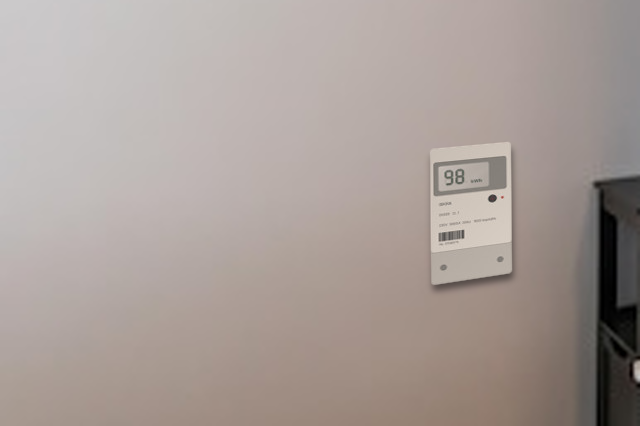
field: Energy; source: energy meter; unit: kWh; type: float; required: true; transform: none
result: 98 kWh
